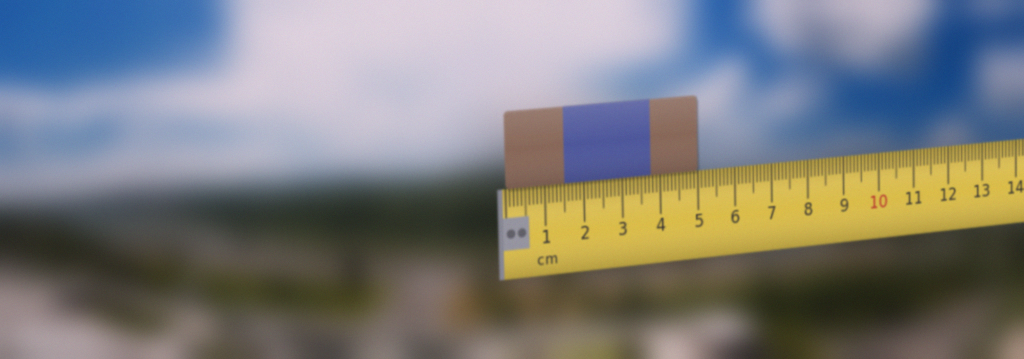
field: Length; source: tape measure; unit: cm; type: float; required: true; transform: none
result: 5 cm
